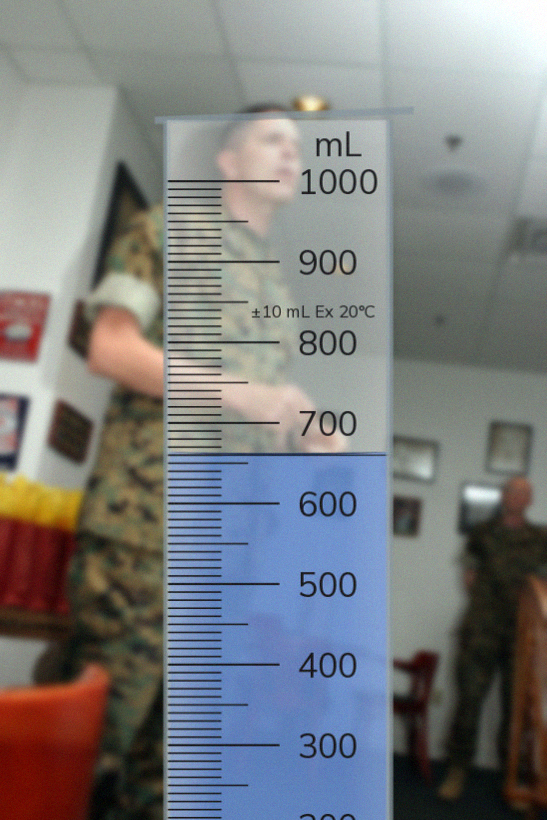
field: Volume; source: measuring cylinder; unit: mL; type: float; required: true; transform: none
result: 660 mL
